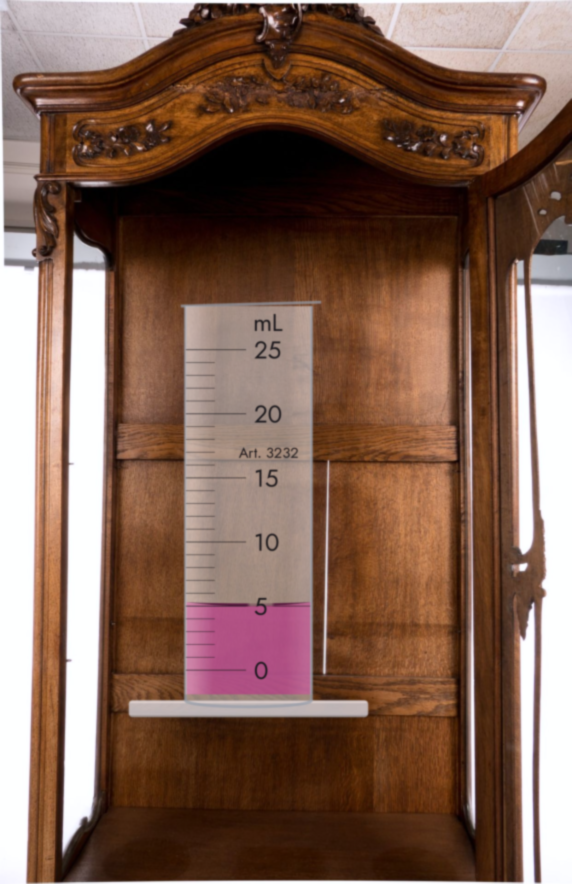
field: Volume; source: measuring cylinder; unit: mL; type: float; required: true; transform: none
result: 5 mL
